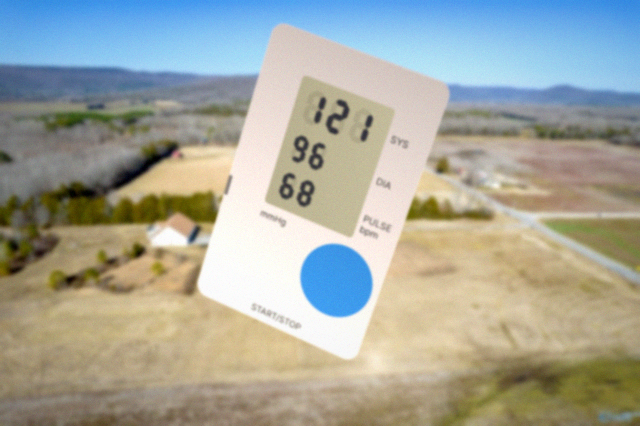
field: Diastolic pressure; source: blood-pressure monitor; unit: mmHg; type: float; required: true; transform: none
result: 96 mmHg
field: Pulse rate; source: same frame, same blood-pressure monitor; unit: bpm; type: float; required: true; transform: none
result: 68 bpm
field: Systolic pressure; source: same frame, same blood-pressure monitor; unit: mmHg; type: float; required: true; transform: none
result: 121 mmHg
